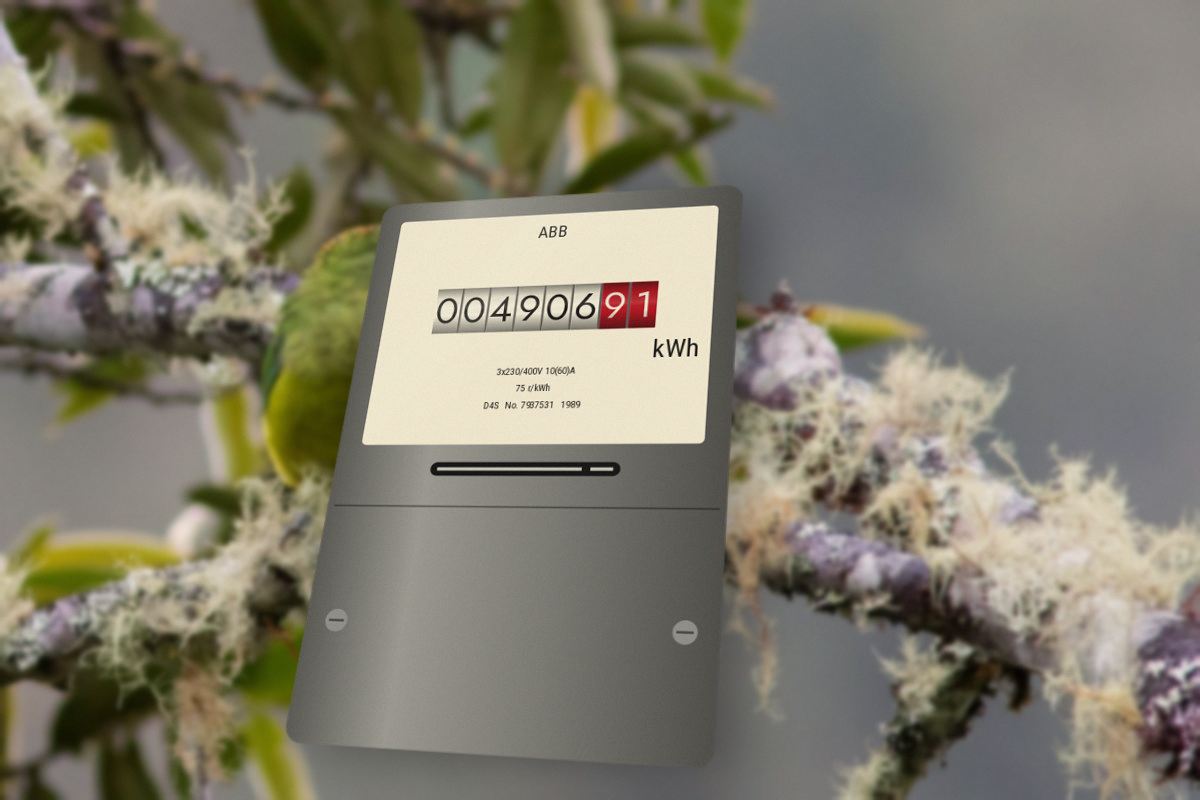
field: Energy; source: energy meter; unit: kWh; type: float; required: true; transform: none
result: 4906.91 kWh
